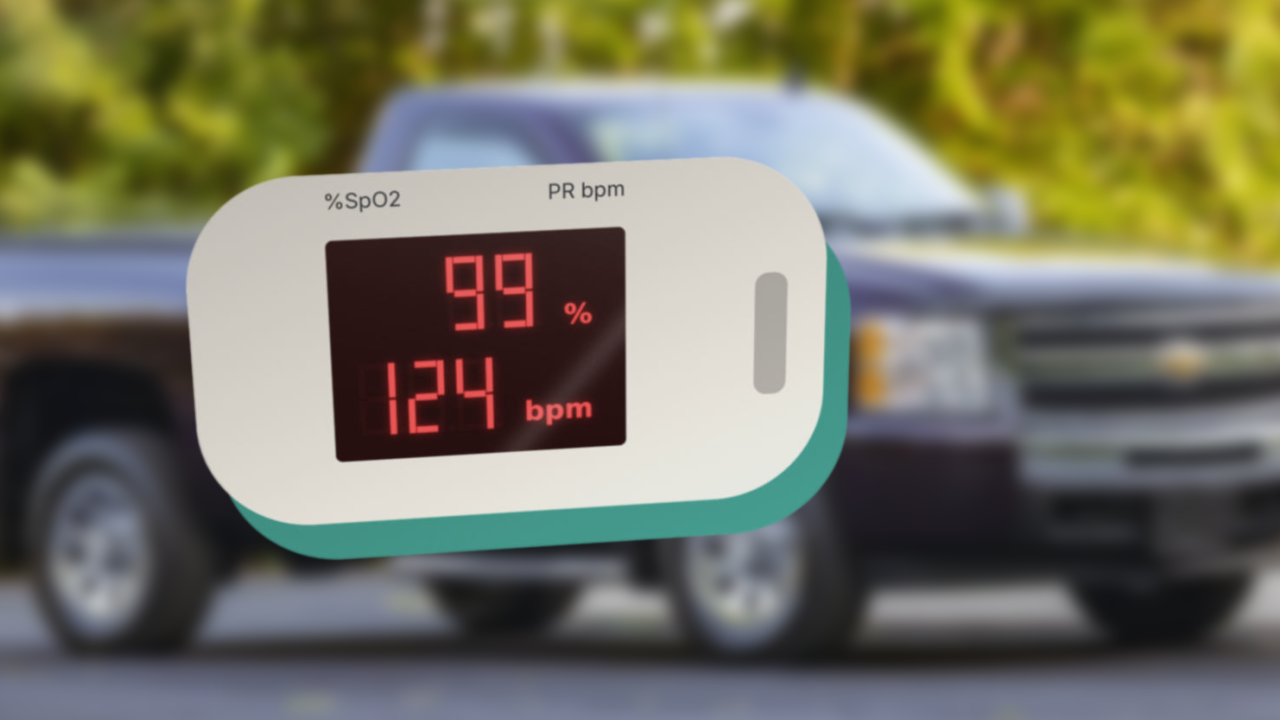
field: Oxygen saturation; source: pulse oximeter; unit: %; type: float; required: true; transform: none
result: 99 %
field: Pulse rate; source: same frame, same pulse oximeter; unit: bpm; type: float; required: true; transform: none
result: 124 bpm
